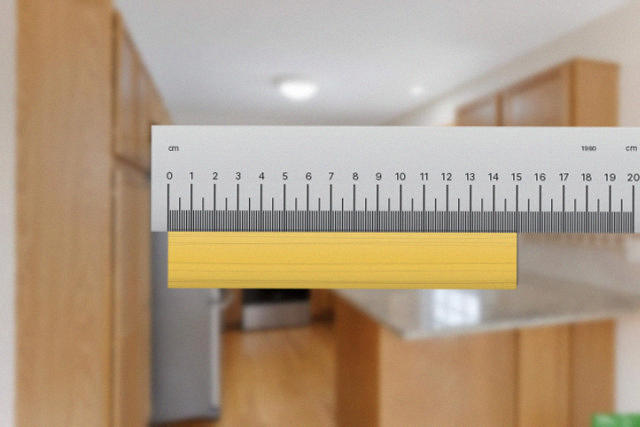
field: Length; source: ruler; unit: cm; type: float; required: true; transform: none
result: 15 cm
